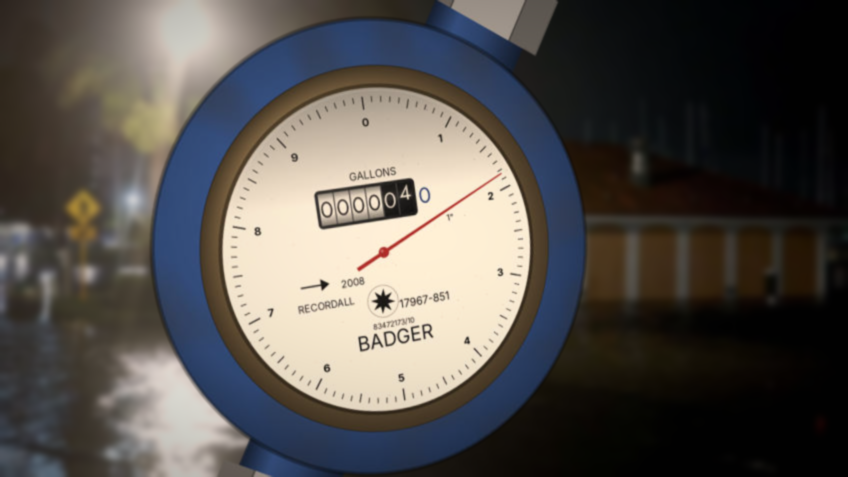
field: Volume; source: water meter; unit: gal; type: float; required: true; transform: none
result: 41.8 gal
